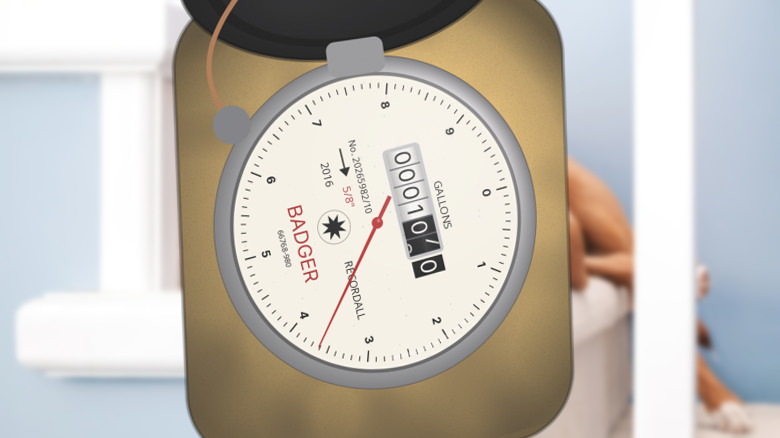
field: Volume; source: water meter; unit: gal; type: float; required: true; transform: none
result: 1073.6 gal
